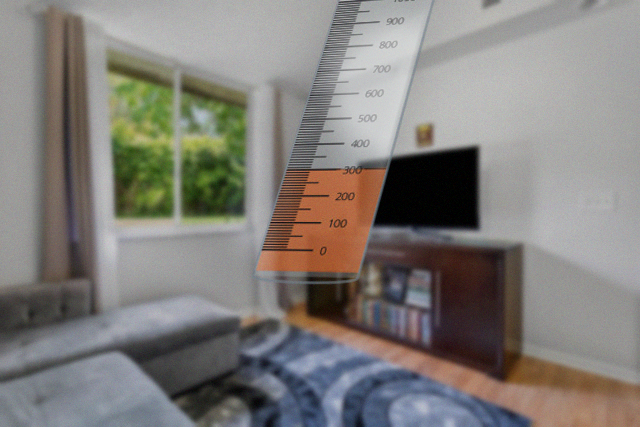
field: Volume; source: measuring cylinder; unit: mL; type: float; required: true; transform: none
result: 300 mL
